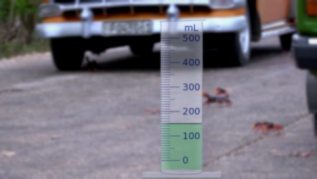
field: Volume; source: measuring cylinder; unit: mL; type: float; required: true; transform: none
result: 150 mL
